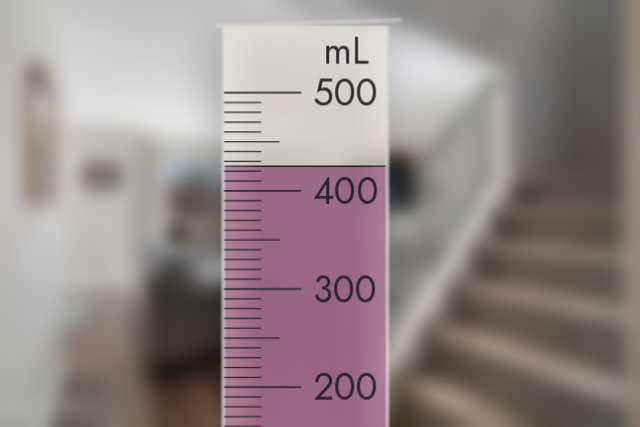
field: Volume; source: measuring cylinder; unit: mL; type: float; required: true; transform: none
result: 425 mL
